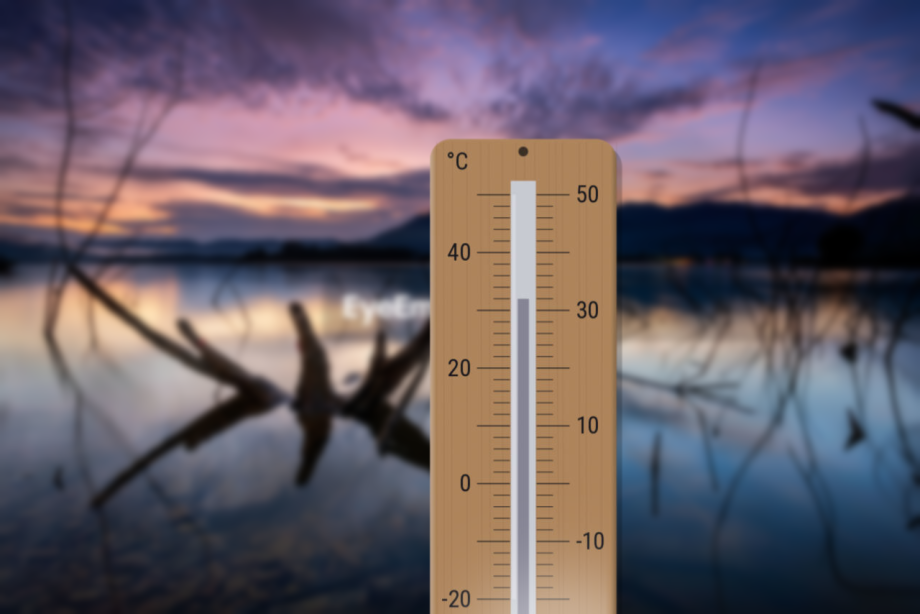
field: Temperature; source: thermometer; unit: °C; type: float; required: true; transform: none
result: 32 °C
